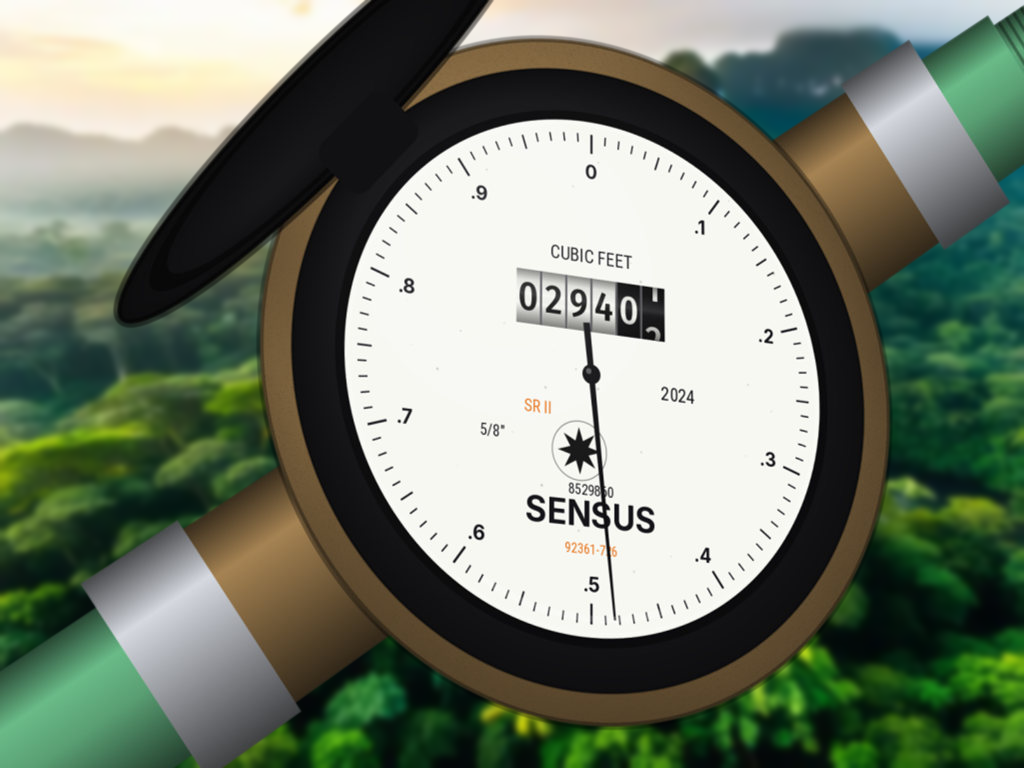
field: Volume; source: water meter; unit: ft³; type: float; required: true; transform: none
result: 29401.48 ft³
